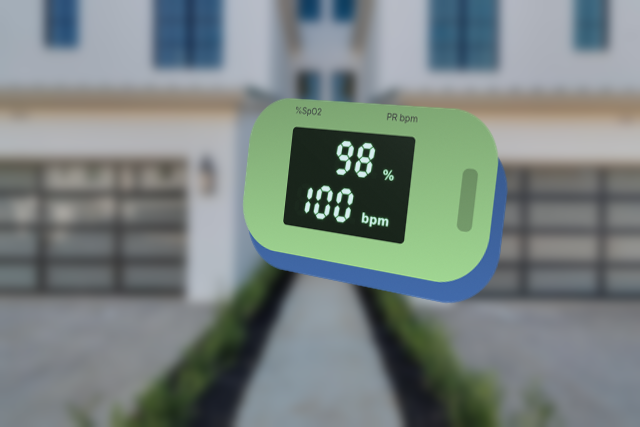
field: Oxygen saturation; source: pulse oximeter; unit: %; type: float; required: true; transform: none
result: 98 %
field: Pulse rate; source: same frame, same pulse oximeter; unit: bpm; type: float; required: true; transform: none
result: 100 bpm
